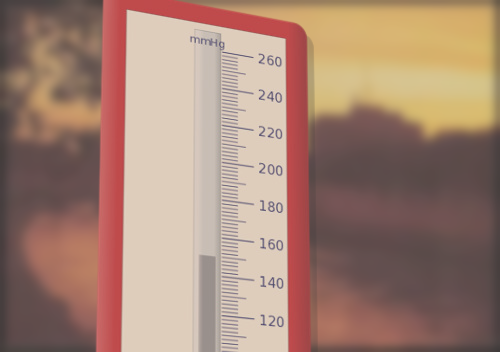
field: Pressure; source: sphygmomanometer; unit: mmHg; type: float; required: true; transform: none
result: 150 mmHg
